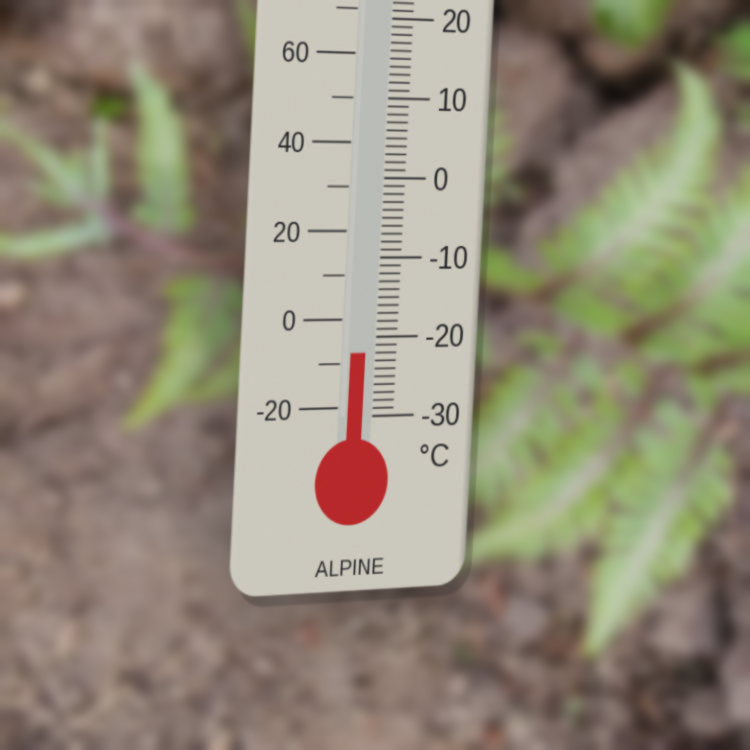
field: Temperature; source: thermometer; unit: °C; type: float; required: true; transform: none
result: -22 °C
